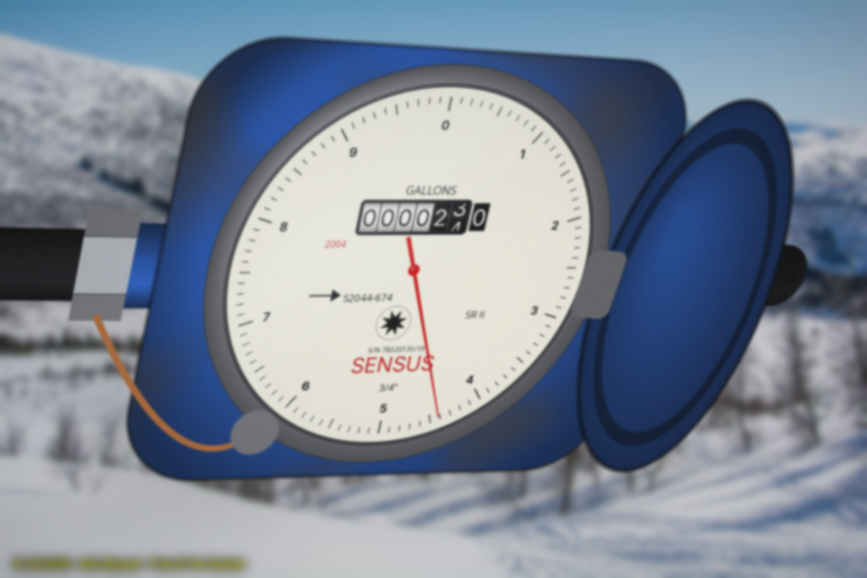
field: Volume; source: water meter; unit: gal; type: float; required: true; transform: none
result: 234.4 gal
